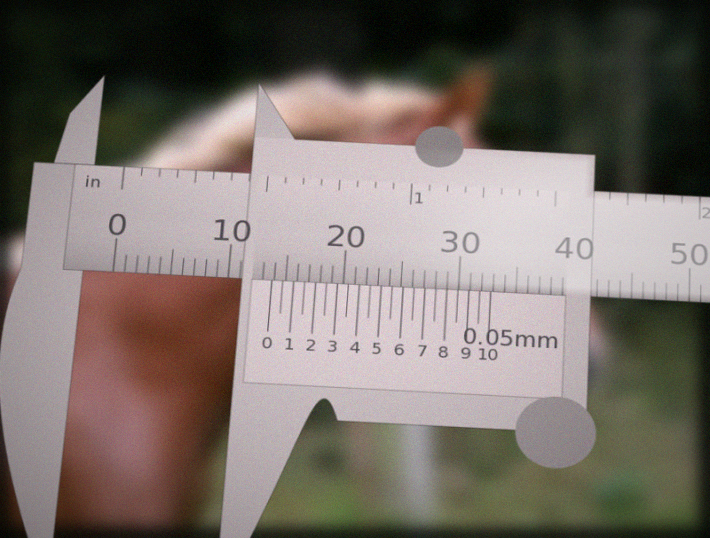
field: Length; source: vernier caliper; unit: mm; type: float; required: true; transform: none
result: 13.8 mm
